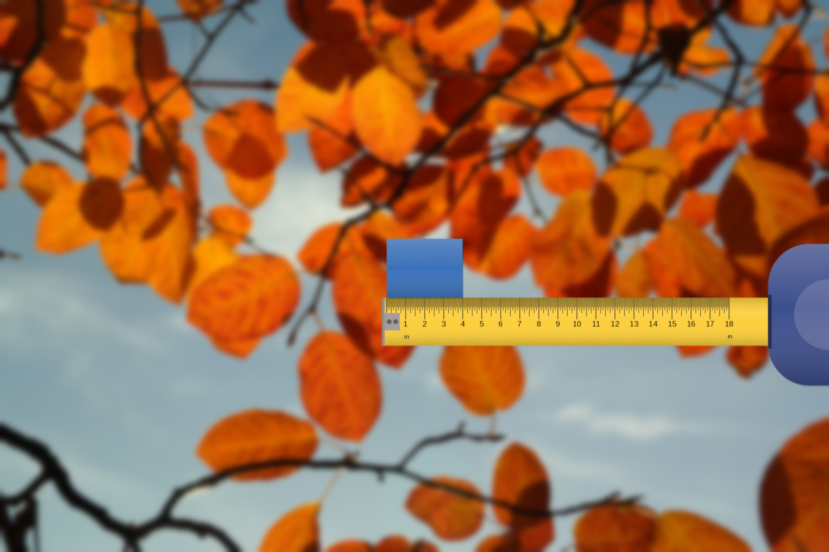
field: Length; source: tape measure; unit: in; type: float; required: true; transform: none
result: 4 in
